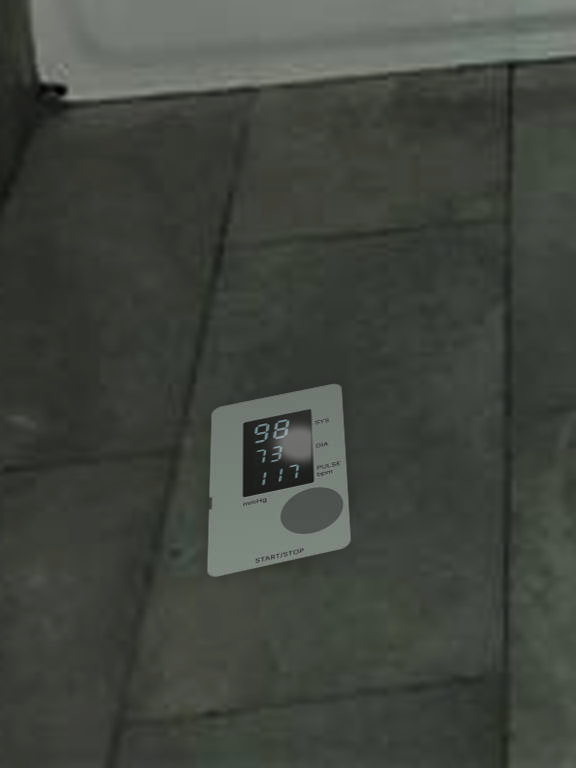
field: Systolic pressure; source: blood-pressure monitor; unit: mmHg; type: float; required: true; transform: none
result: 98 mmHg
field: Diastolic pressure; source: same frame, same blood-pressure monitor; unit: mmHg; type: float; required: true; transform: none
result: 73 mmHg
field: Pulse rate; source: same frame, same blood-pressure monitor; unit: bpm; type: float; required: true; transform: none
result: 117 bpm
